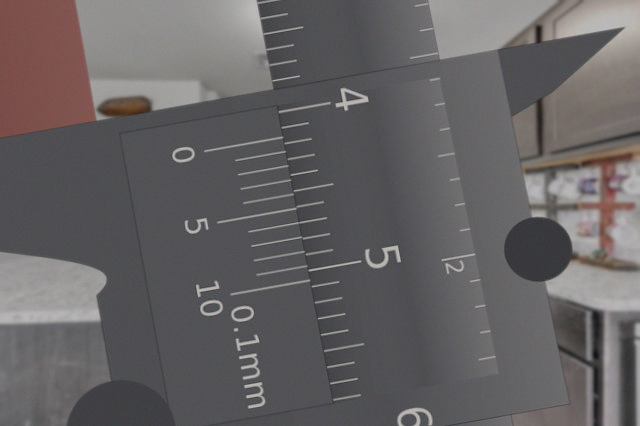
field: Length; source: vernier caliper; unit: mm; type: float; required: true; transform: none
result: 41.6 mm
